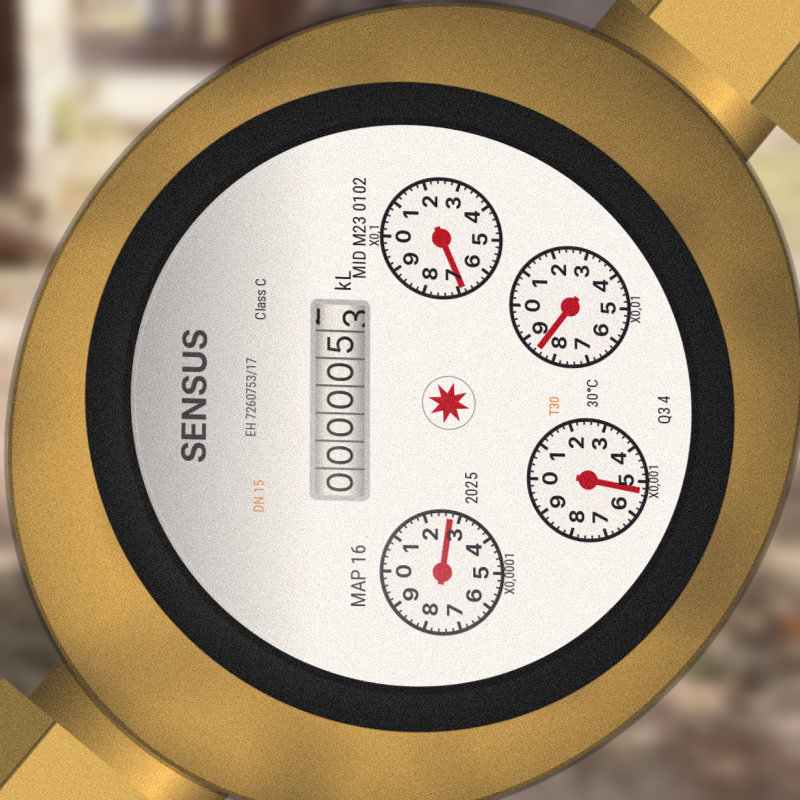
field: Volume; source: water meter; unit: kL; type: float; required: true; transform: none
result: 52.6852 kL
